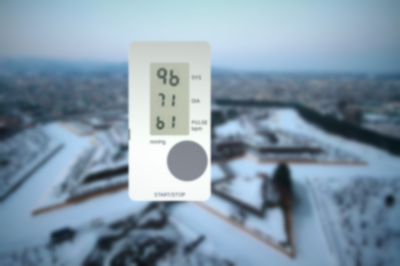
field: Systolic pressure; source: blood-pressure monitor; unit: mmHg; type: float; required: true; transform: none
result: 96 mmHg
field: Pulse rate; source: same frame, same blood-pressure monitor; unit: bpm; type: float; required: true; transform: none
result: 61 bpm
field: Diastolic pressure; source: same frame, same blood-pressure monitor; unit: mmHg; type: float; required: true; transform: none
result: 71 mmHg
